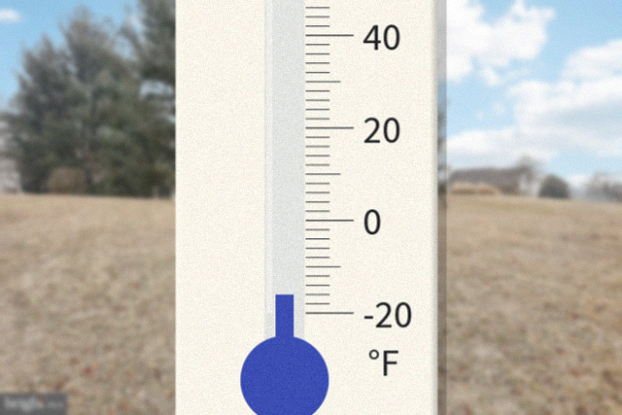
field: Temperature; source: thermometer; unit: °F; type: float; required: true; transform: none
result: -16 °F
